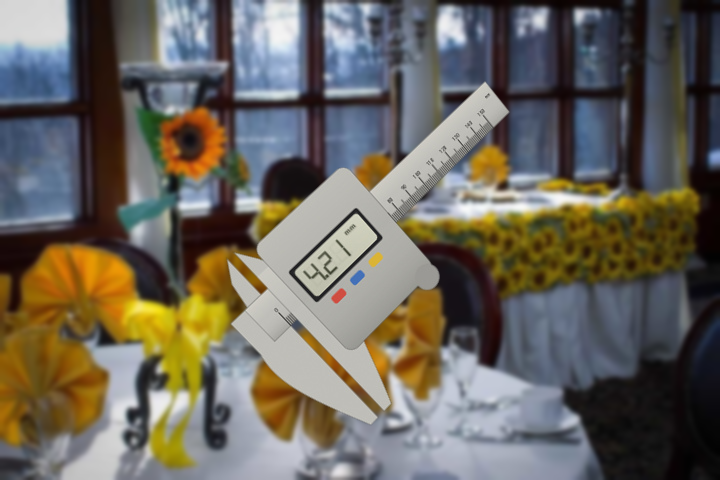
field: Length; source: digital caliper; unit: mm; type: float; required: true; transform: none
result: 4.21 mm
